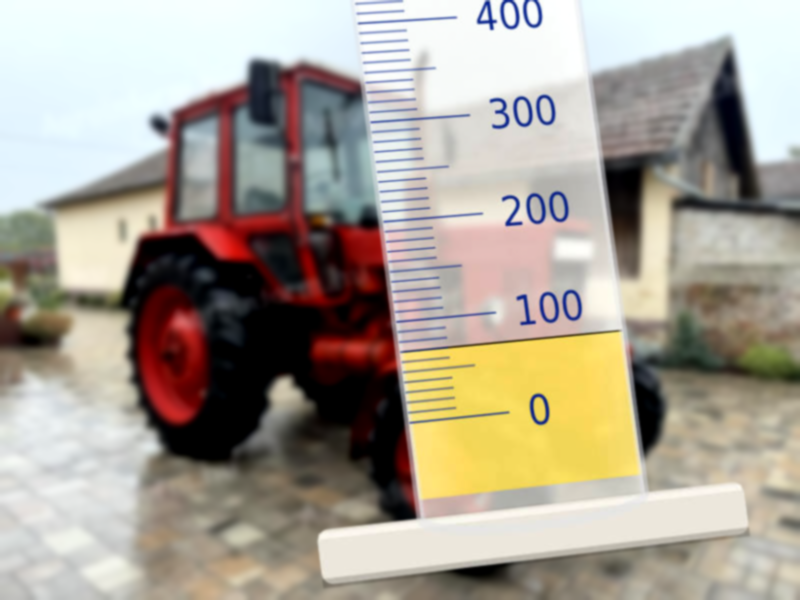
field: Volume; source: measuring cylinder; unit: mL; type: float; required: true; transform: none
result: 70 mL
